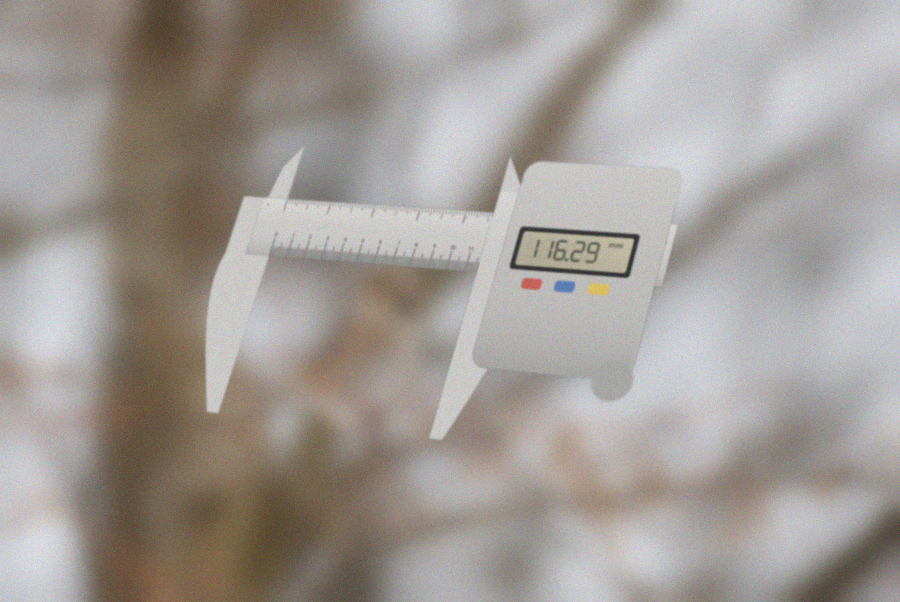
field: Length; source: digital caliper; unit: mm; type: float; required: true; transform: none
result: 116.29 mm
